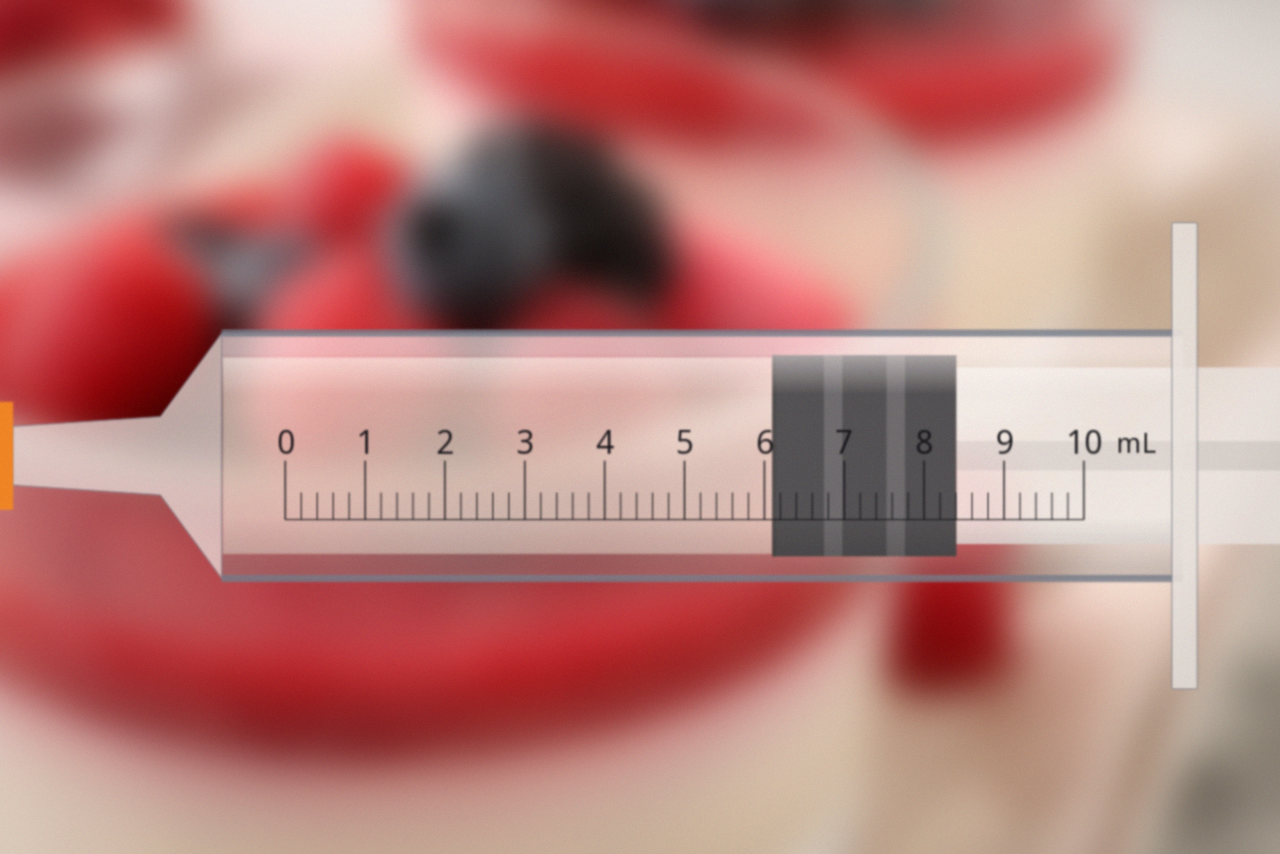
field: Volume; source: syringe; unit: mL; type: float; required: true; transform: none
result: 6.1 mL
